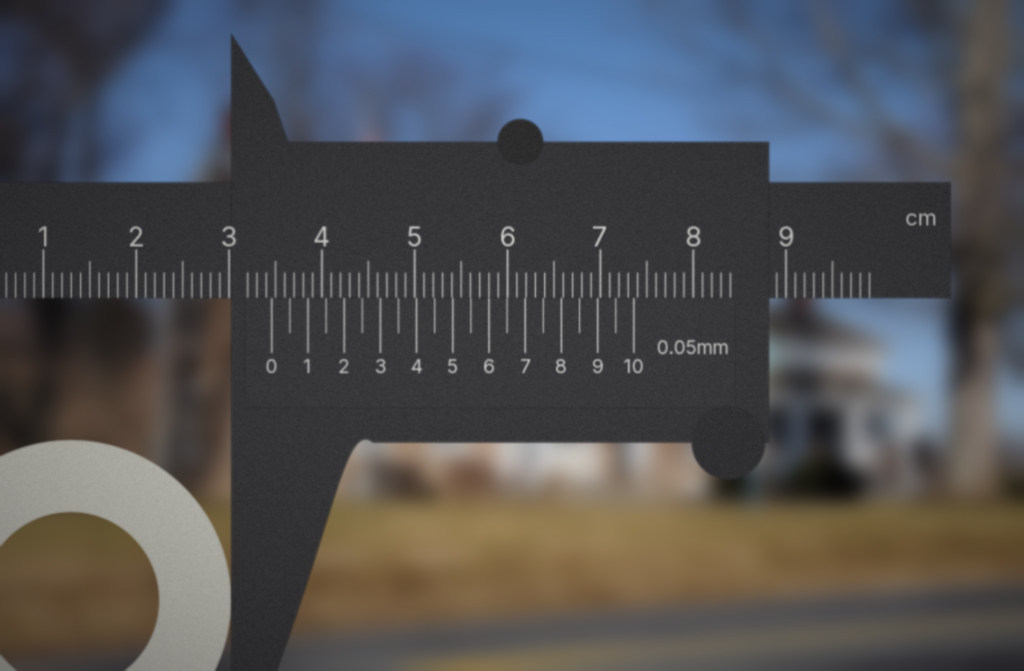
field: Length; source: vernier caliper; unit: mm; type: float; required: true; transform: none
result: 34.6 mm
